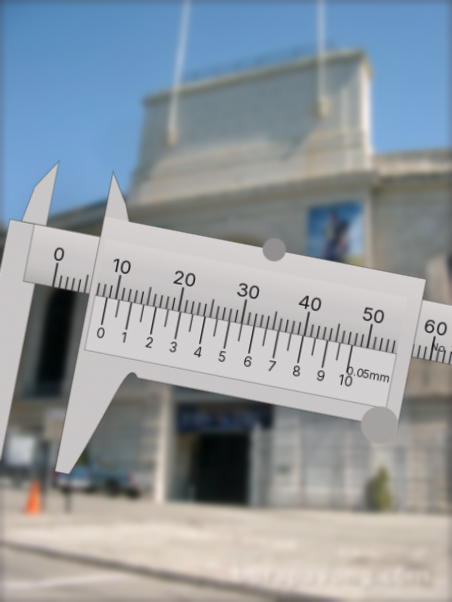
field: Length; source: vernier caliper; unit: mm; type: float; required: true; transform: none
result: 8.6 mm
